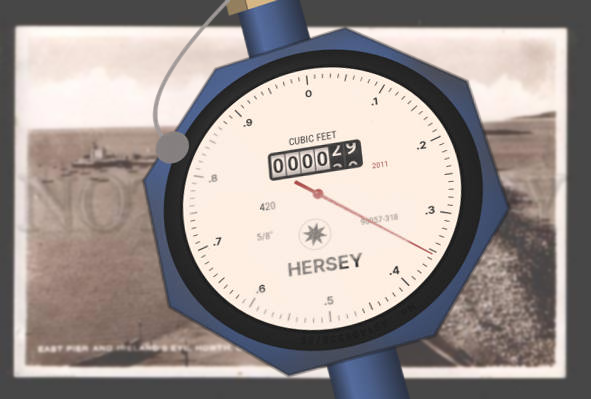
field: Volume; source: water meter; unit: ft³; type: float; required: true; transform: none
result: 29.35 ft³
